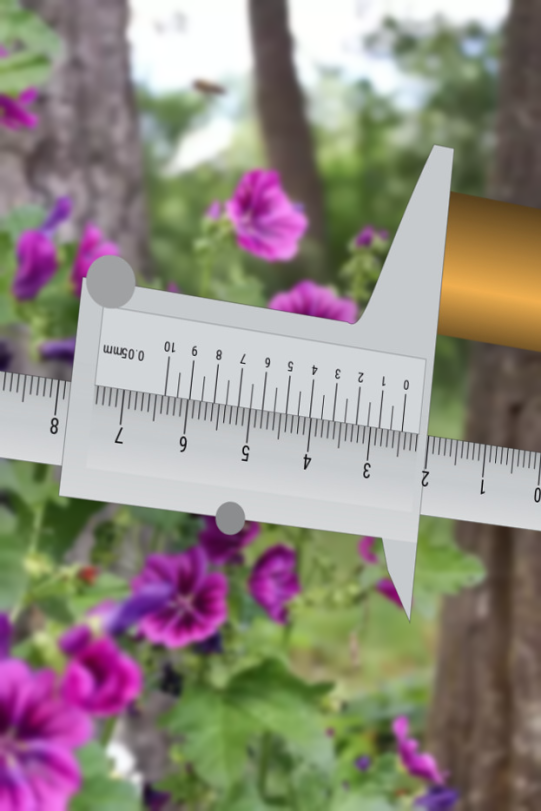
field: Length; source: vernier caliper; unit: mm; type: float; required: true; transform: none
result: 24.6 mm
